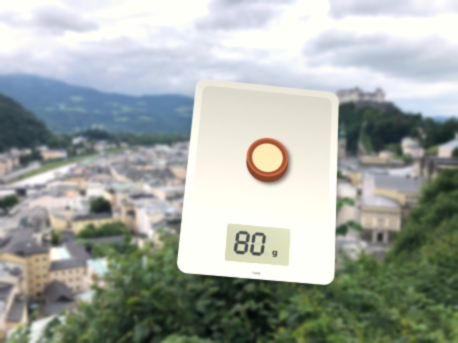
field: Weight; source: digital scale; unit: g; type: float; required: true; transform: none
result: 80 g
